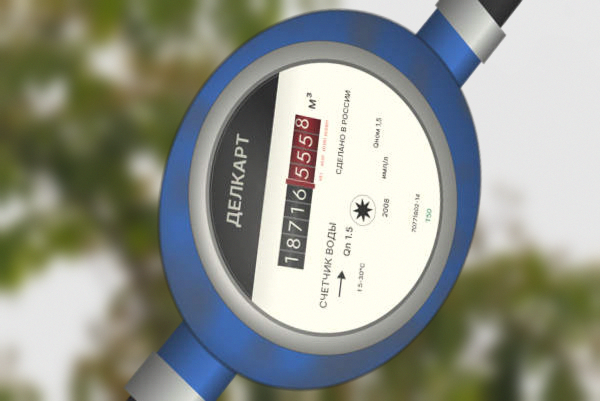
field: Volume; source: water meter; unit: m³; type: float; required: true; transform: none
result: 18716.5558 m³
